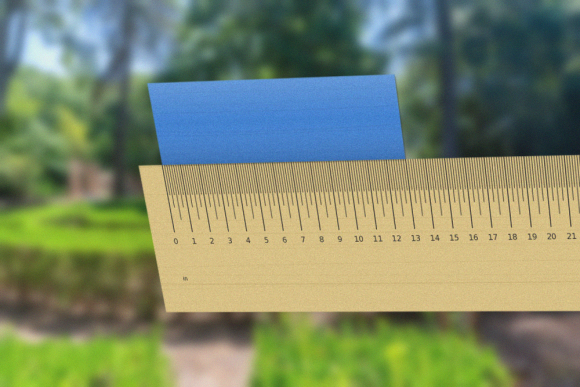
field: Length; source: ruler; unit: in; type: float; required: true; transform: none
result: 13 in
